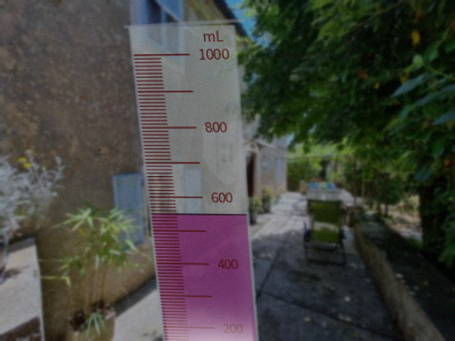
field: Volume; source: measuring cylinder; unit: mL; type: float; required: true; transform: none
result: 550 mL
